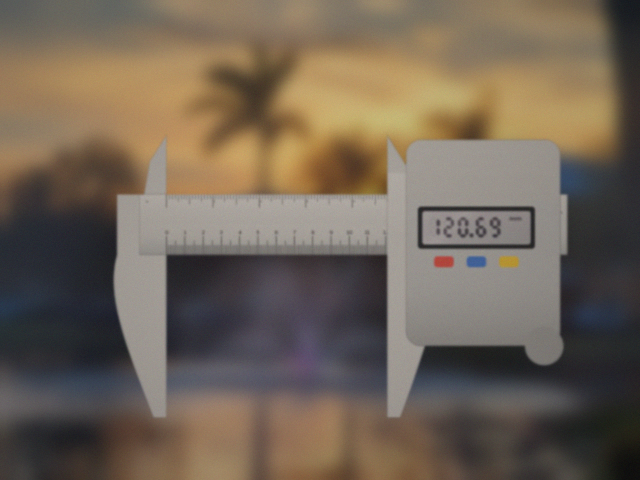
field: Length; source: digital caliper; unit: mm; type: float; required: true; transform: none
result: 120.69 mm
